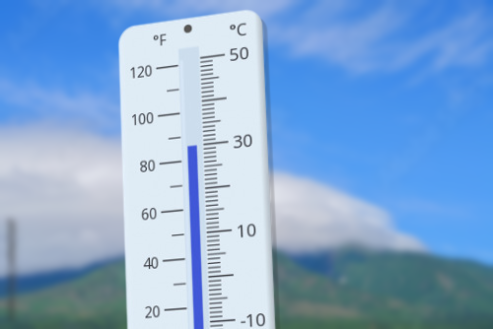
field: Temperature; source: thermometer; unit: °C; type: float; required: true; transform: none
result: 30 °C
